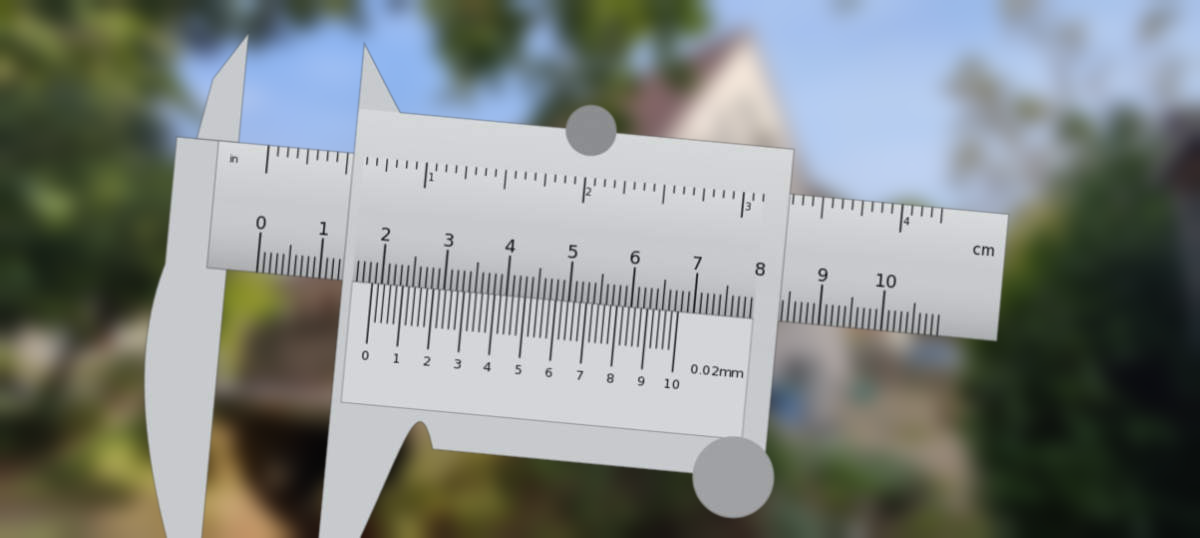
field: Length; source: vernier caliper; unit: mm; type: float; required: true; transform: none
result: 18.5 mm
